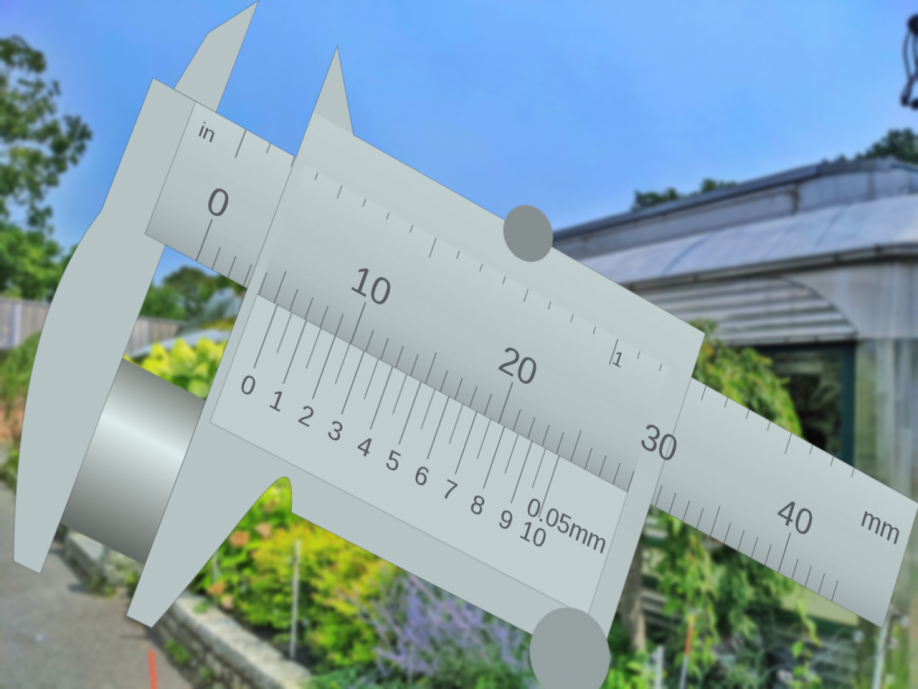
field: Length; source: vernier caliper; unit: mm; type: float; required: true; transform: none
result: 5.2 mm
